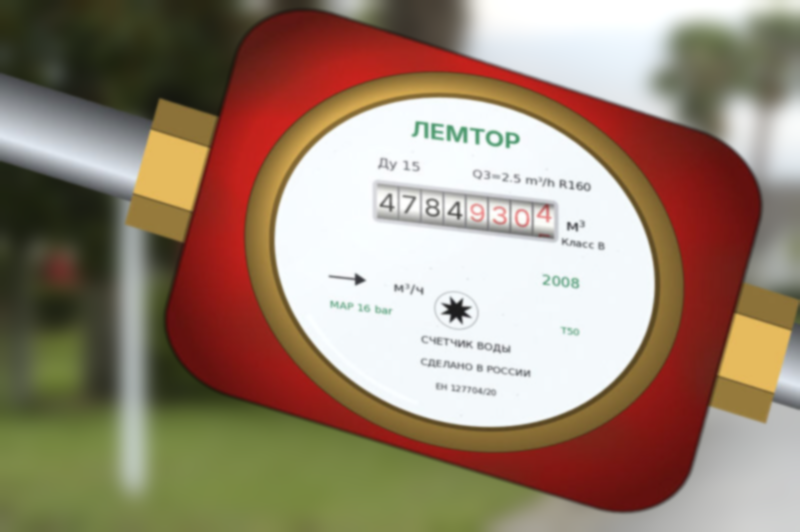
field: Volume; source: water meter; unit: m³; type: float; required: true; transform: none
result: 4784.9304 m³
